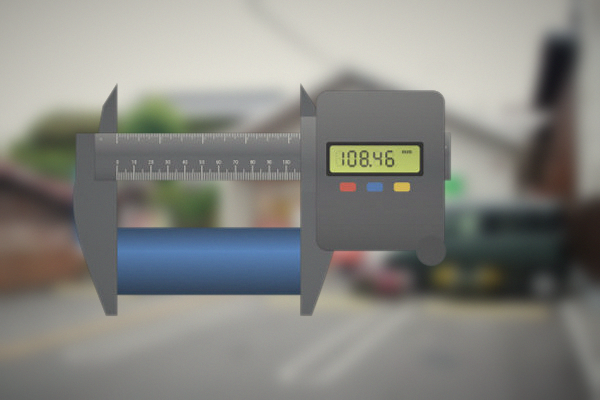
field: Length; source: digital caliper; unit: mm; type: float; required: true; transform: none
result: 108.46 mm
